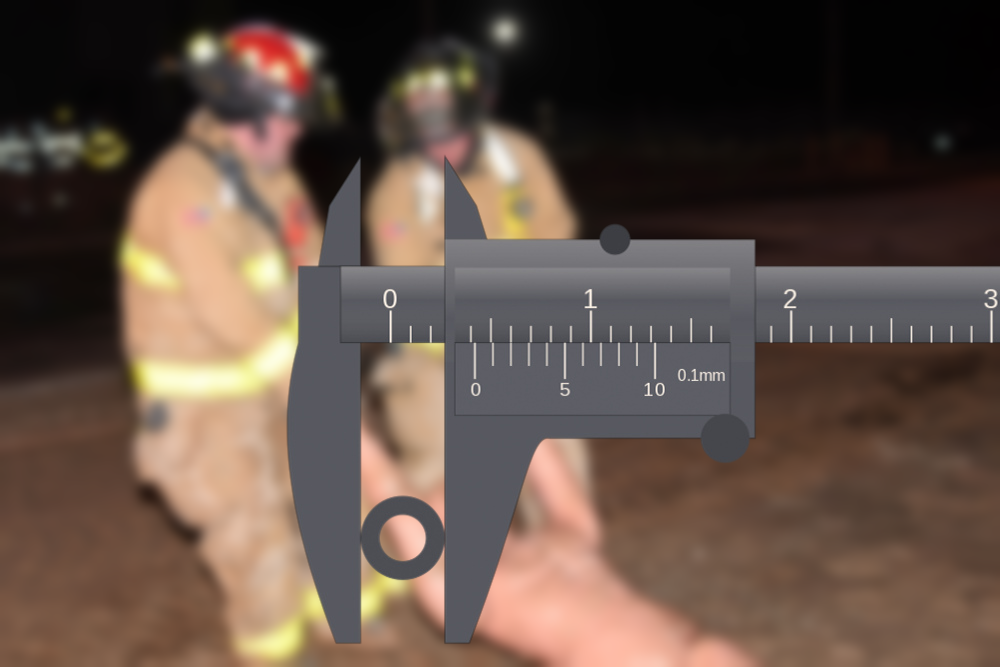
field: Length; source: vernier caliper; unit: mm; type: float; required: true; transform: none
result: 4.2 mm
